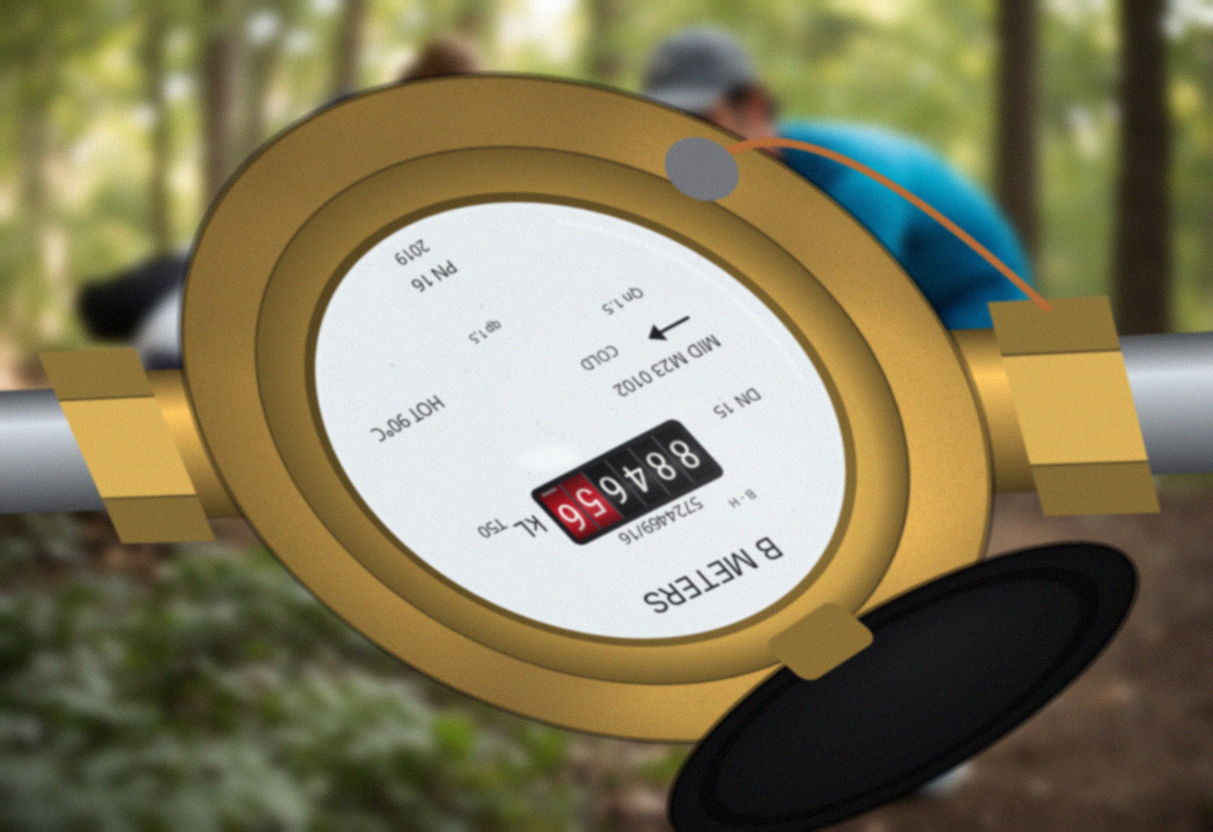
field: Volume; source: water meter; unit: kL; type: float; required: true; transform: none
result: 8846.56 kL
